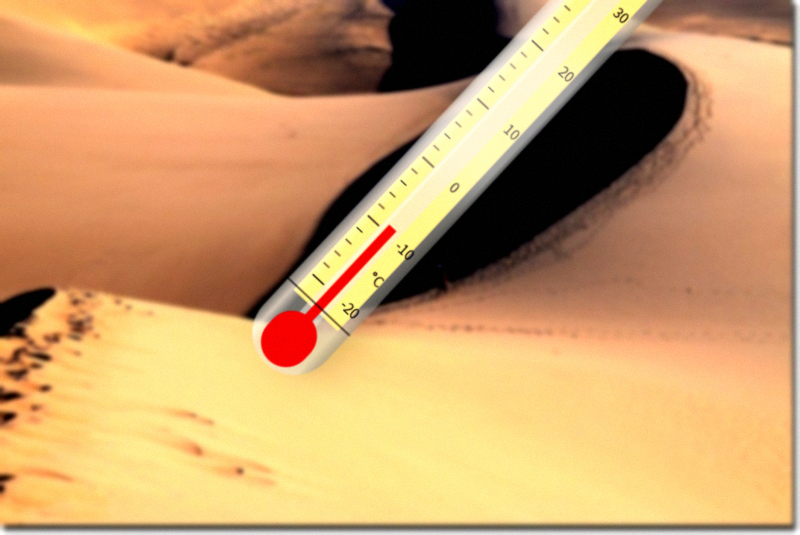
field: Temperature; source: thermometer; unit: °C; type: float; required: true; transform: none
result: -9 °C
